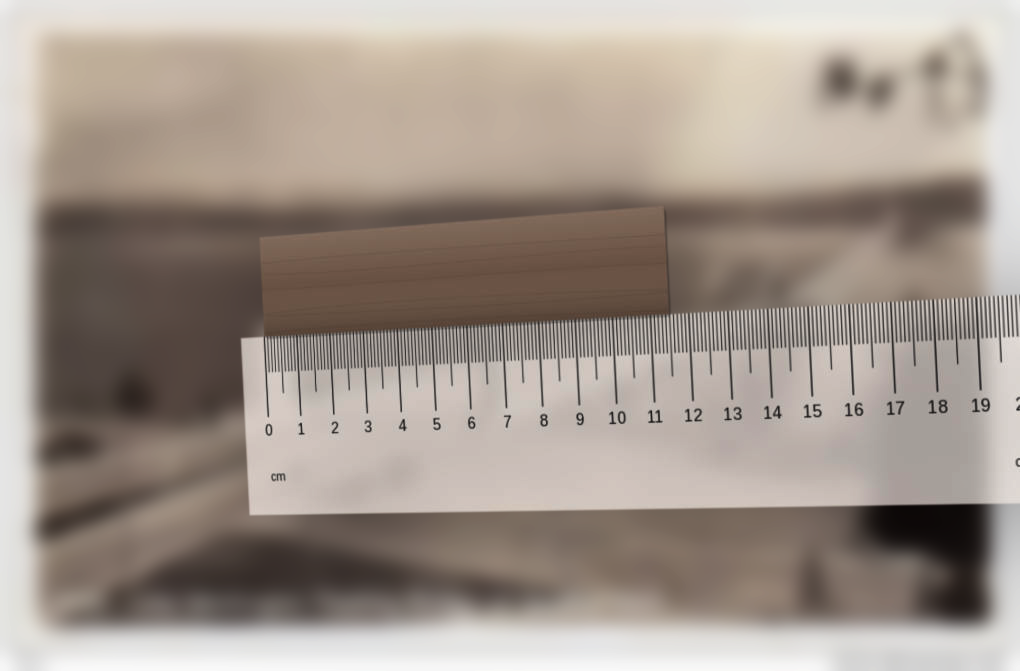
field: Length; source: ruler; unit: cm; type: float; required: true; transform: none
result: 11.5 cm
